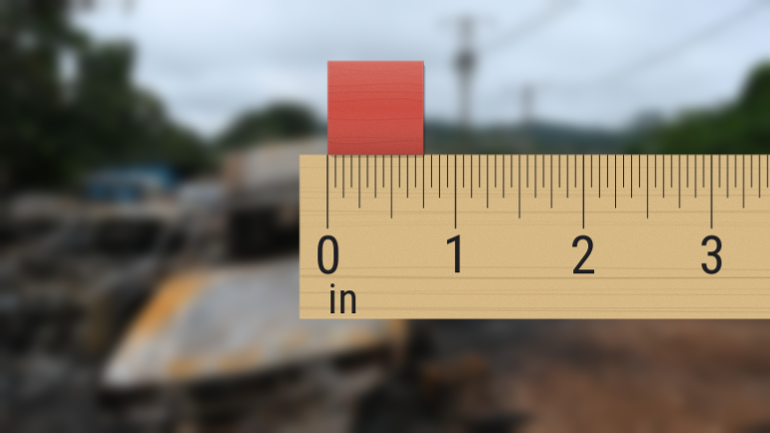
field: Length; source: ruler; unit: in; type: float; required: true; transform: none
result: 0.75 in
